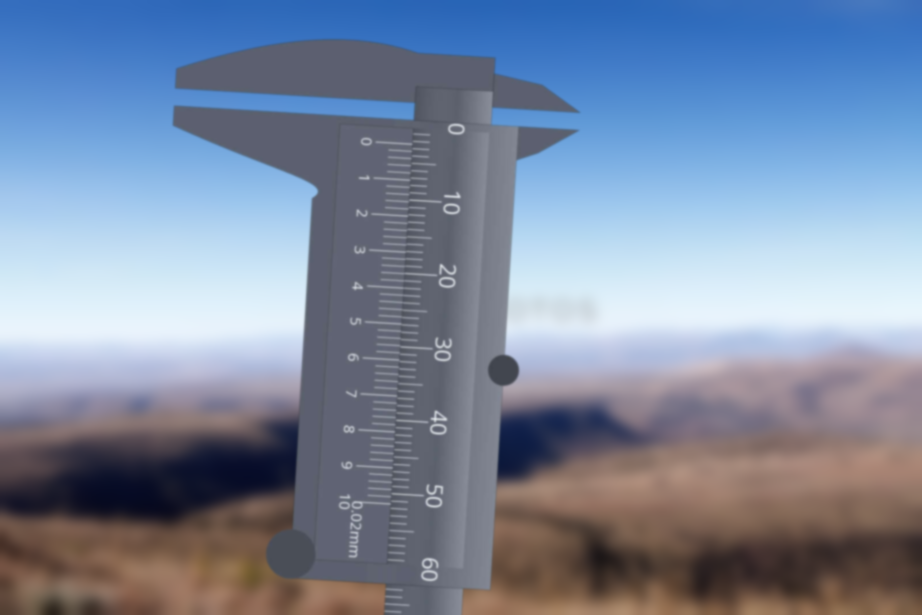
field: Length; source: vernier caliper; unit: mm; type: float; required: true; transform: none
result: 2.4 mm
